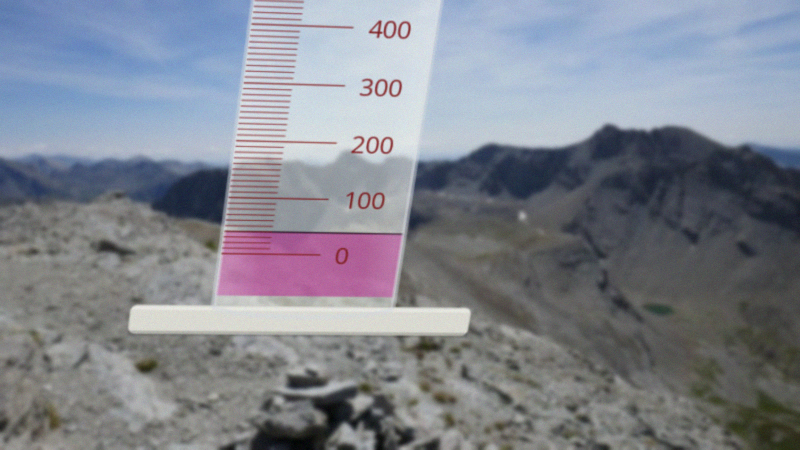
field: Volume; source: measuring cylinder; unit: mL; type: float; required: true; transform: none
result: 40 mL
